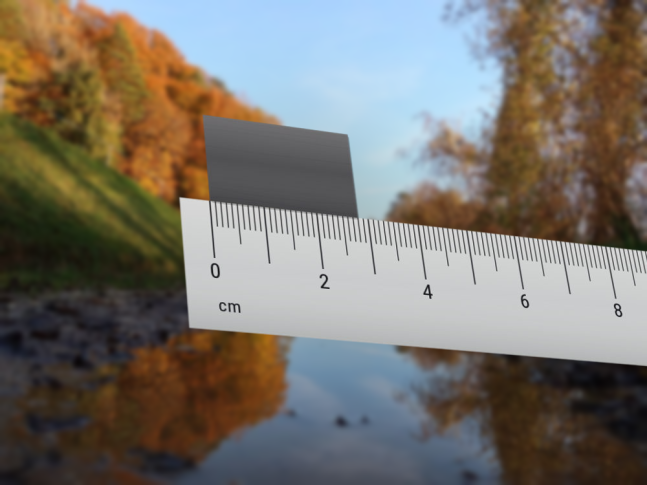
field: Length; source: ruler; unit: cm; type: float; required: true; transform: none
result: 2.8 cm
